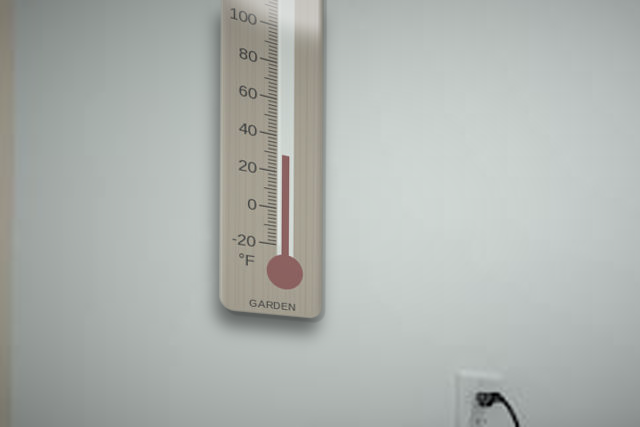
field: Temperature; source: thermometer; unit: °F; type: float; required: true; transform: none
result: 30 °F
